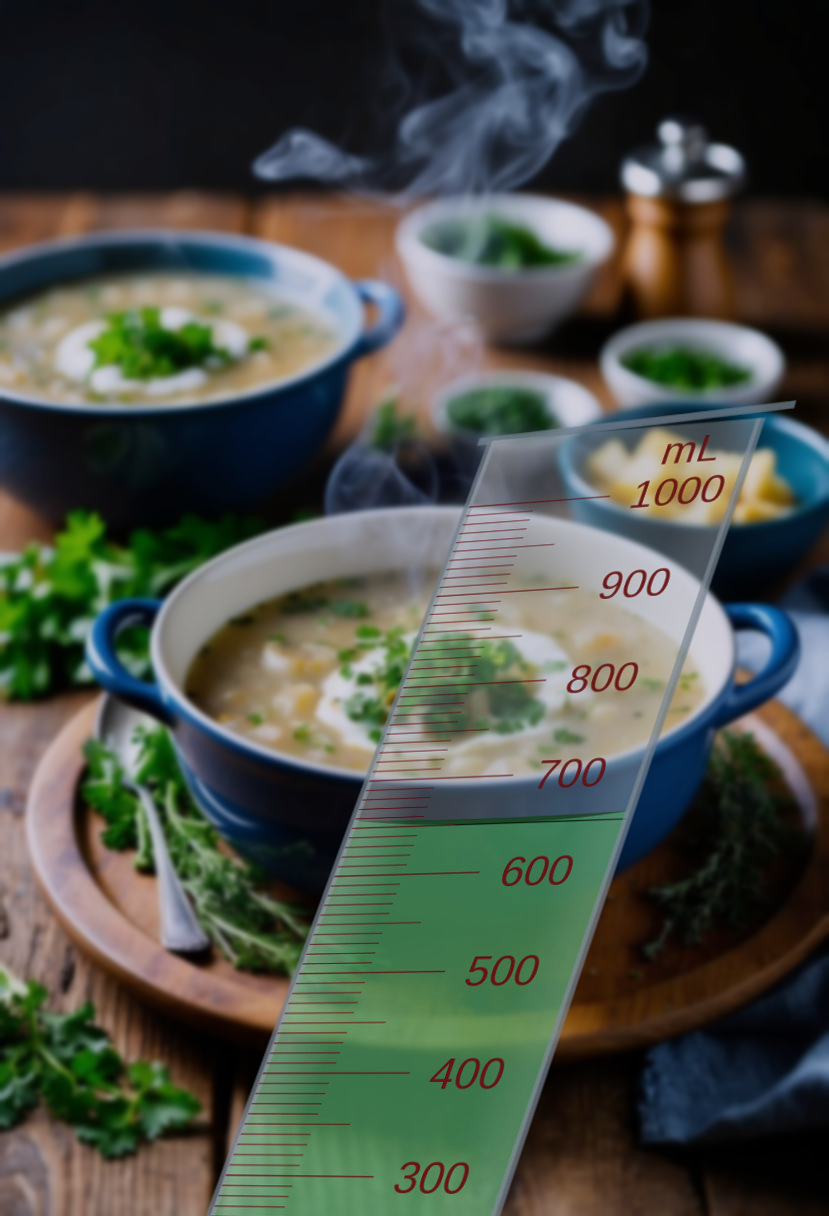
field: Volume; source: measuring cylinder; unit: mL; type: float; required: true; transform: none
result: 650 mL
